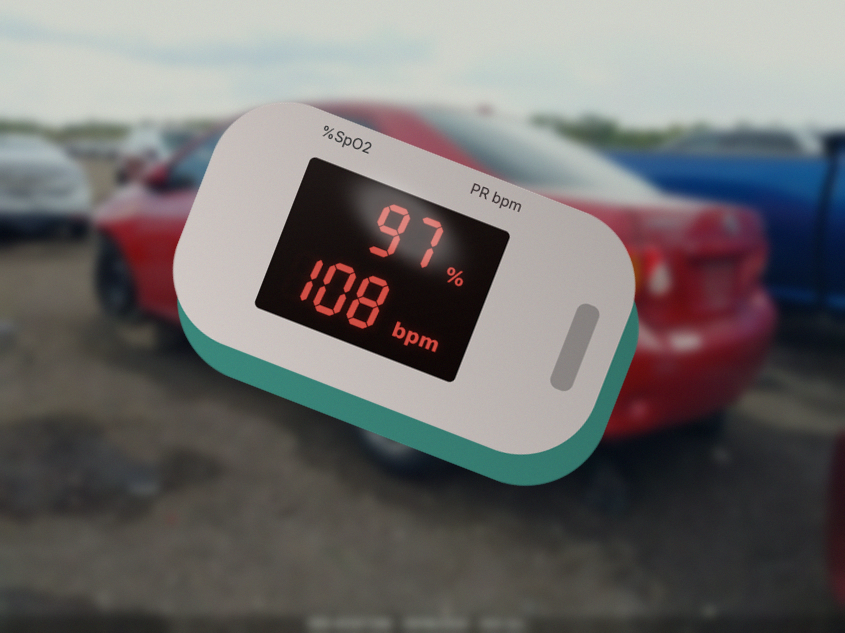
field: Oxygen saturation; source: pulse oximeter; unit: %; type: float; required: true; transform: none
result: 97 %
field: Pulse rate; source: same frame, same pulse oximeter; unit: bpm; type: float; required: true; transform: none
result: 108 bpm
